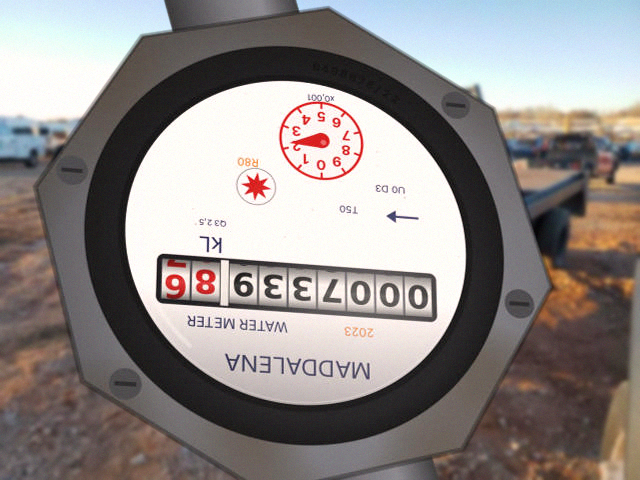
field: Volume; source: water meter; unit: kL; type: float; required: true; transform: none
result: 7339.862 kL
